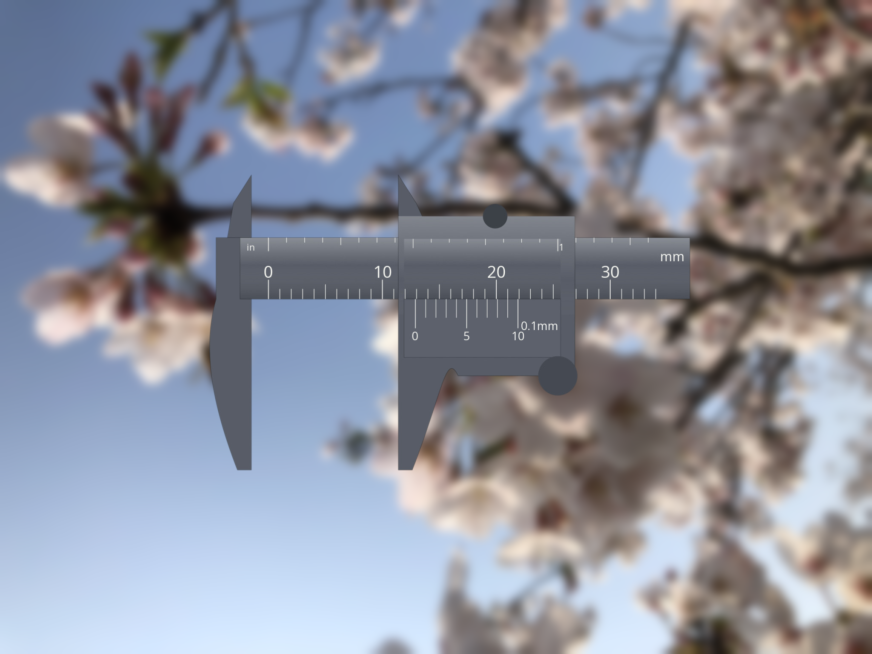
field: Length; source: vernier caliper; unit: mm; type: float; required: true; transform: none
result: 12.9 mm
